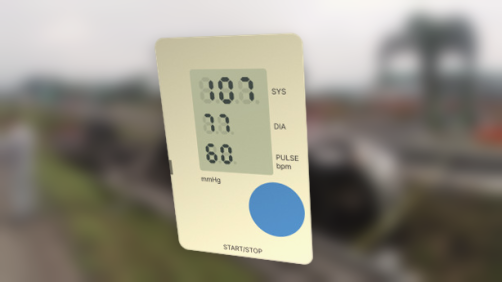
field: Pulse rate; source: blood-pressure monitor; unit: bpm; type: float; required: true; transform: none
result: 60 bpm
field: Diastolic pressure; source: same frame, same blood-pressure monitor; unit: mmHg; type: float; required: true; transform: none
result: 77 mmHg
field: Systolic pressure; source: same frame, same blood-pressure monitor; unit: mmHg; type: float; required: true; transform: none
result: 107 mmHg
